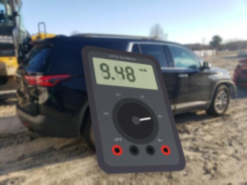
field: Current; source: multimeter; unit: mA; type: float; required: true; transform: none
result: 9.48 mA
